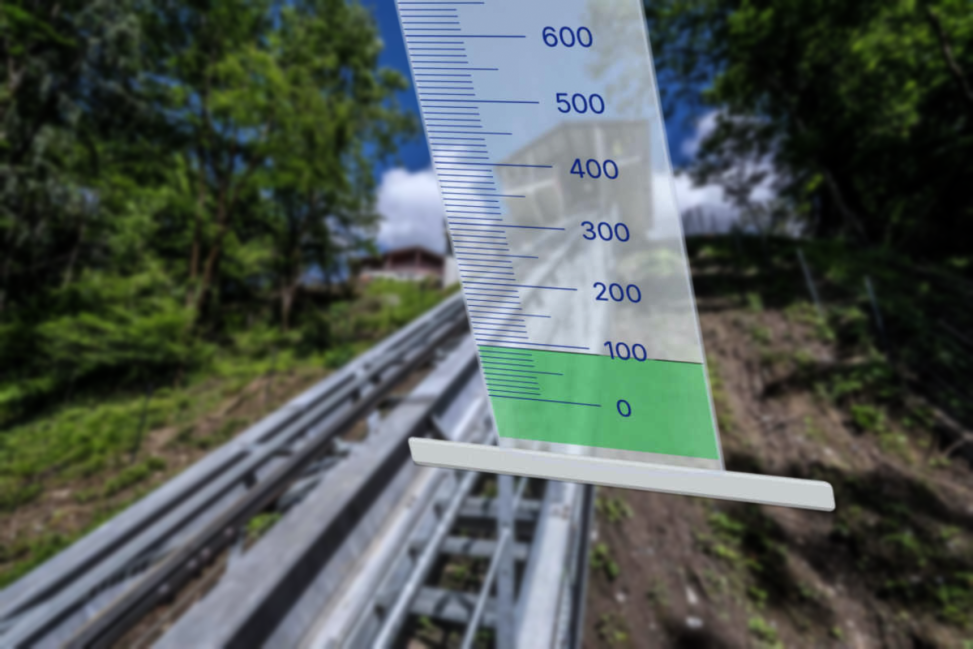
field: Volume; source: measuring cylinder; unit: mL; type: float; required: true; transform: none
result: 90 mL
